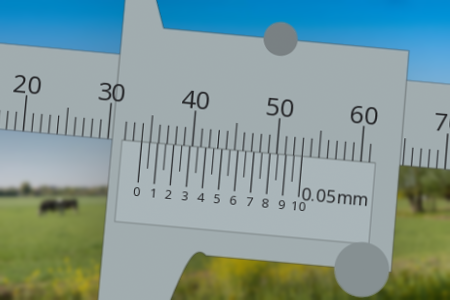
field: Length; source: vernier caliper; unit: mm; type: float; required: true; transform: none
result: 34.0 mm
